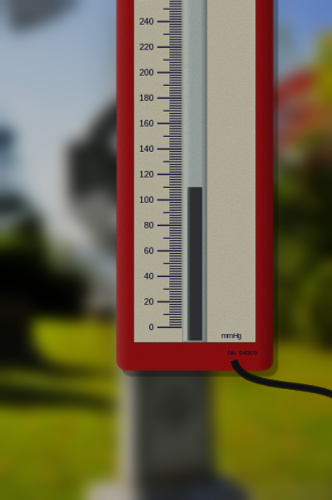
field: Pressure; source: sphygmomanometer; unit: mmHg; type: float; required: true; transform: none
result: 110 mmHg
